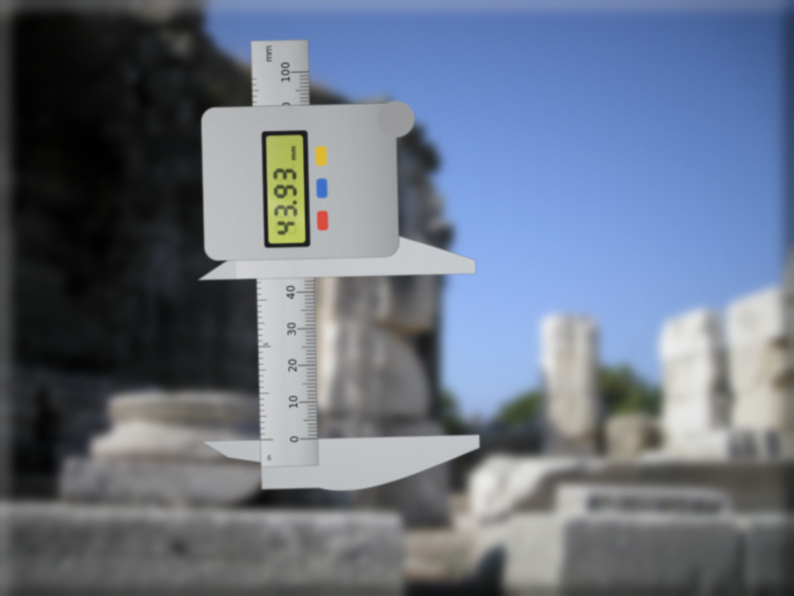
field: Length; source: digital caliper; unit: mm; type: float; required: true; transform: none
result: 43.93 mm
